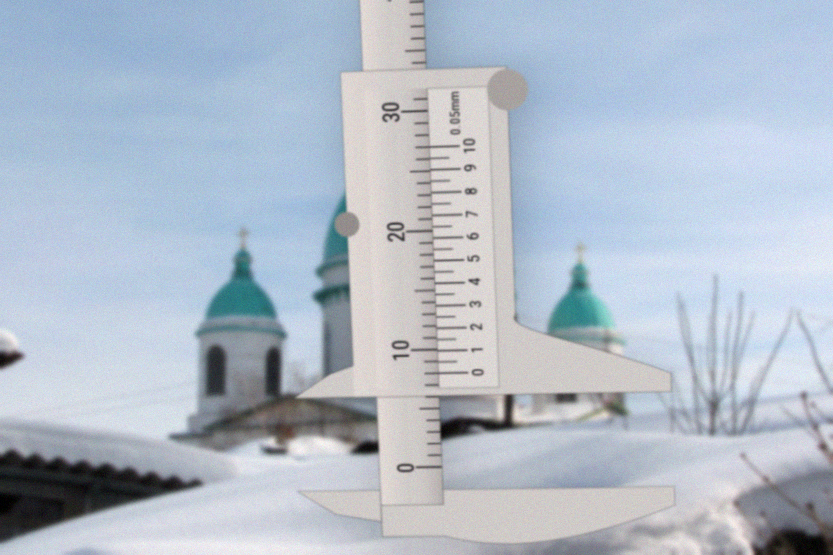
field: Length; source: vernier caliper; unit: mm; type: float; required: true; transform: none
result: 8.0 mm
